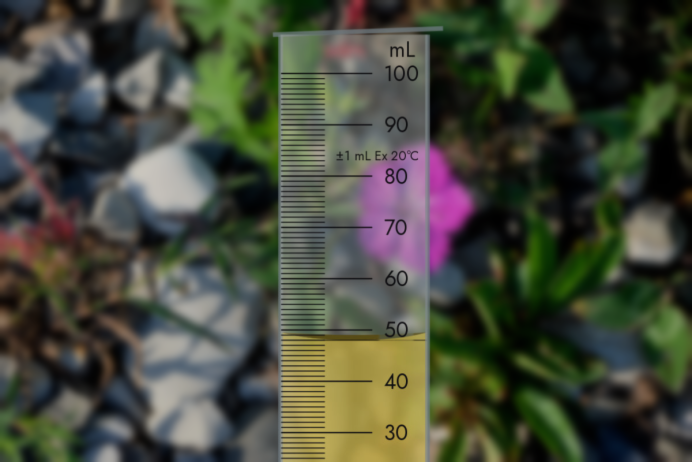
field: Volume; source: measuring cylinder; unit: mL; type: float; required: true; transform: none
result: 48 mL
